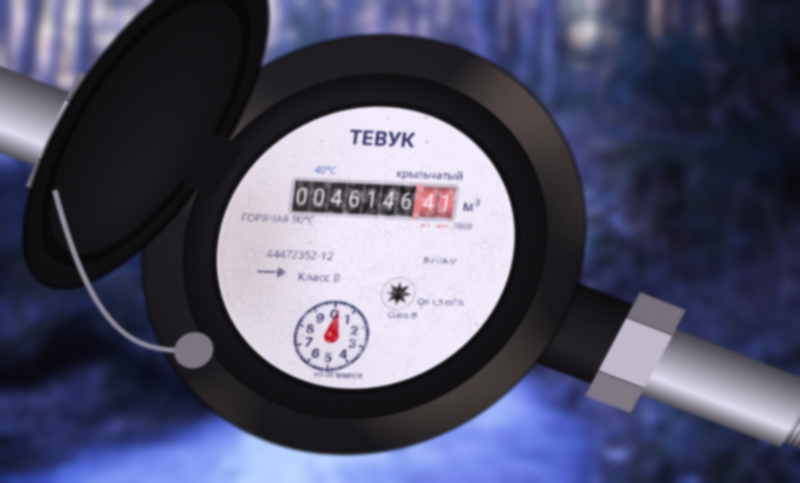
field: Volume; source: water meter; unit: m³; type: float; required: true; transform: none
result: 46146.410 m³
